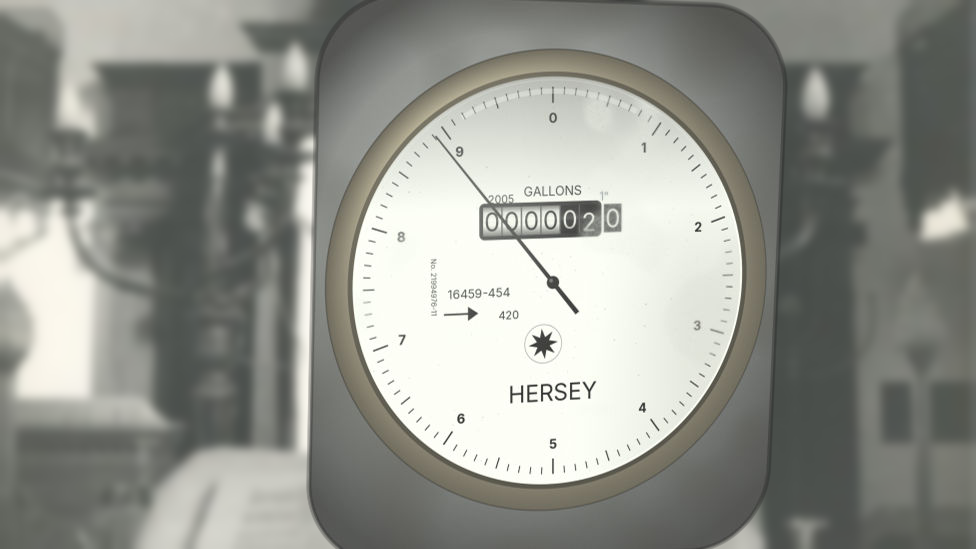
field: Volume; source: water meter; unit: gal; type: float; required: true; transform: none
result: 18.9 gal
